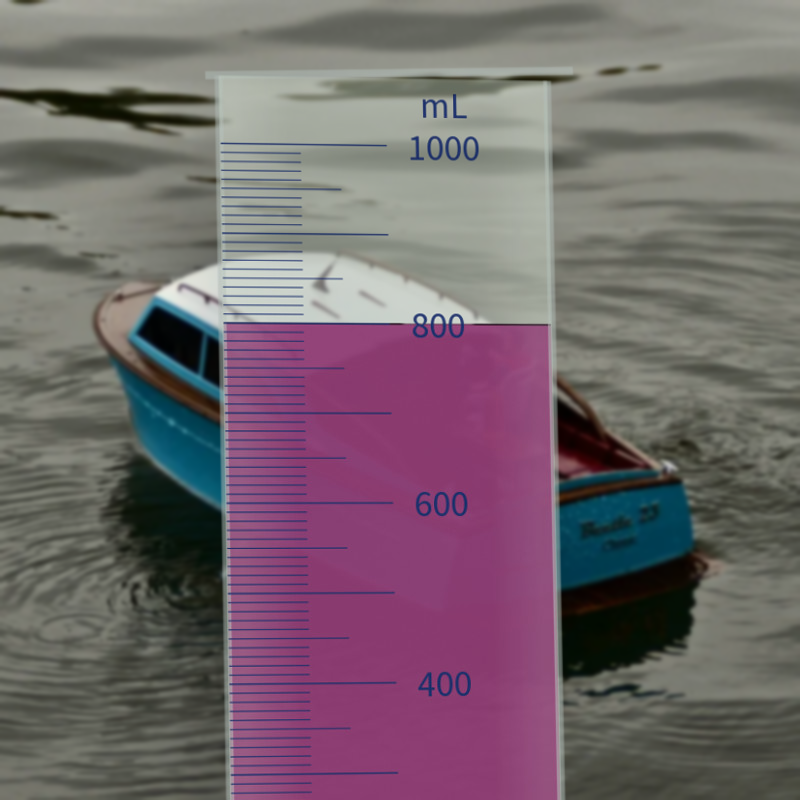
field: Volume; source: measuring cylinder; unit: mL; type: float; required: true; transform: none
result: 800 mL
